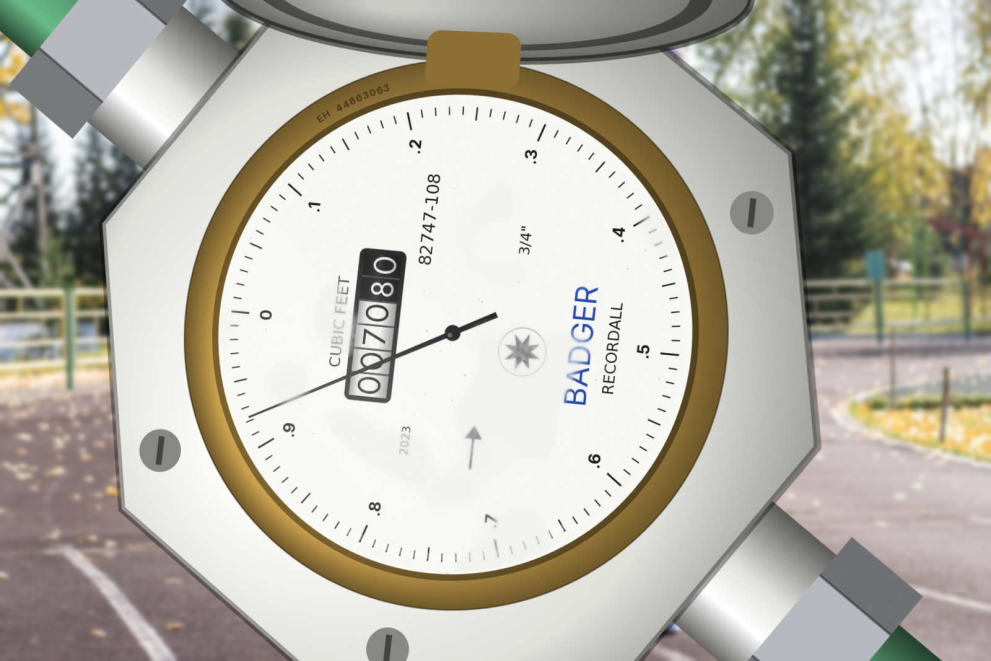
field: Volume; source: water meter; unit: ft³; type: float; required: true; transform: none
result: 7079.92 ft³
